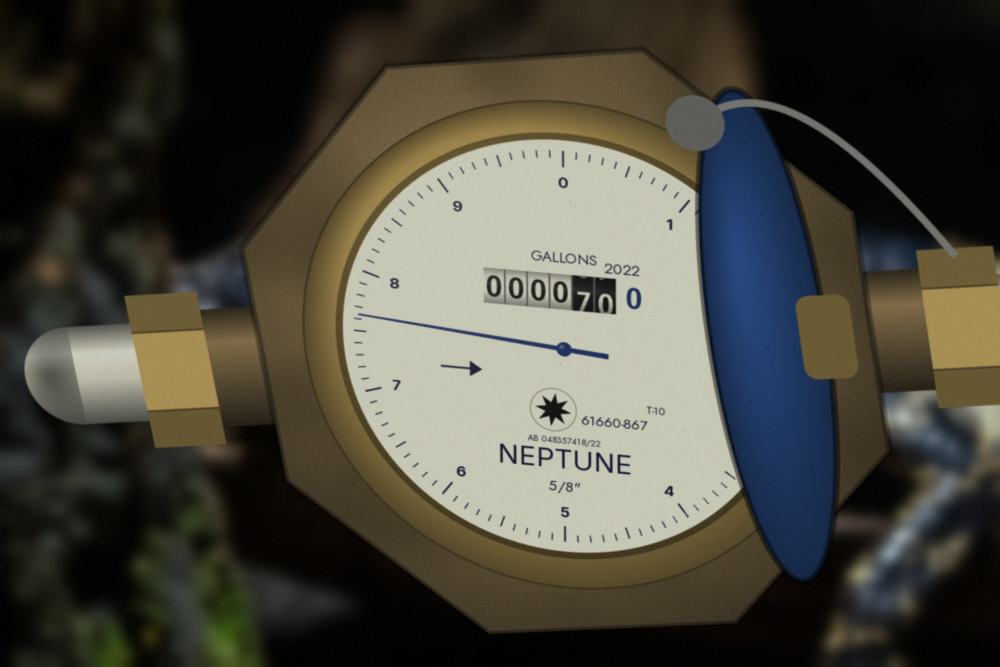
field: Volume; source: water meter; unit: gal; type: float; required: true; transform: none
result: 697.6 gal
